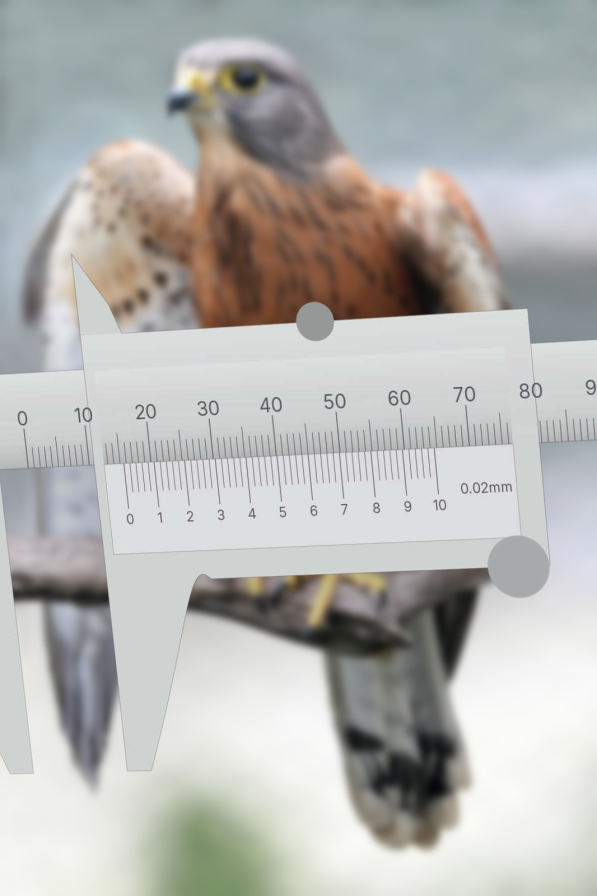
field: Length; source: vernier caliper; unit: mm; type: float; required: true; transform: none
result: 15.6 mm
